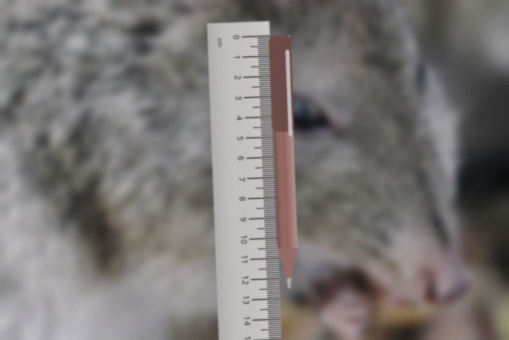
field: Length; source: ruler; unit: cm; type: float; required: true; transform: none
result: 12.5 cm
